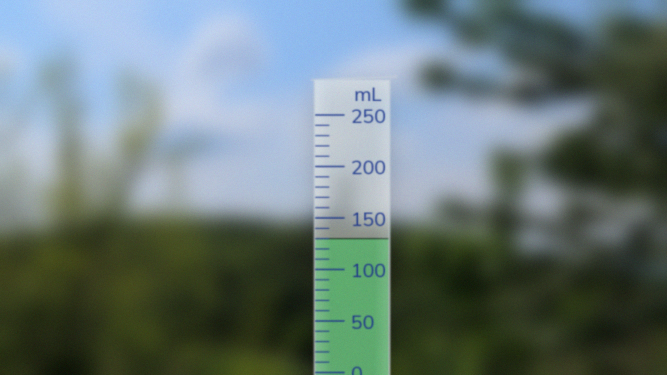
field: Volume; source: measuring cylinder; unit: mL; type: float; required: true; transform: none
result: 130 mL
